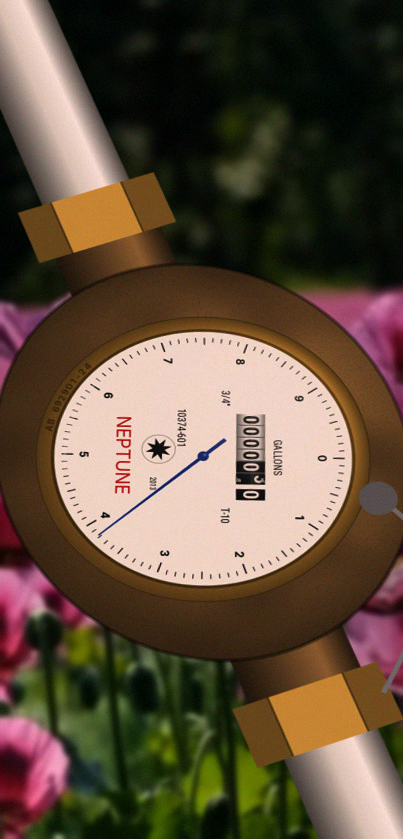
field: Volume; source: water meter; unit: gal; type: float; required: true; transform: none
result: 33.8 gal
